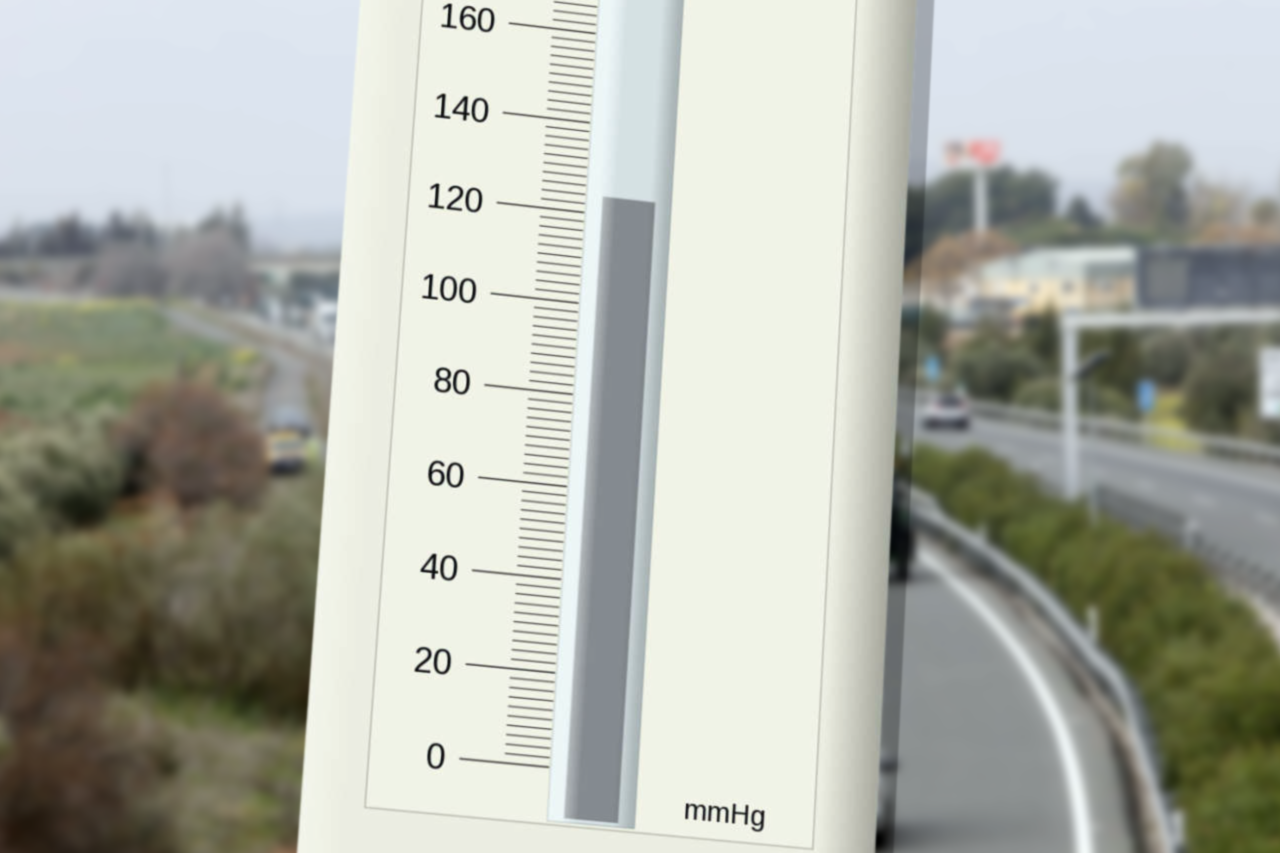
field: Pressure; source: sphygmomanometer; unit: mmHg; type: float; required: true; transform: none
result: 124 mmHg
